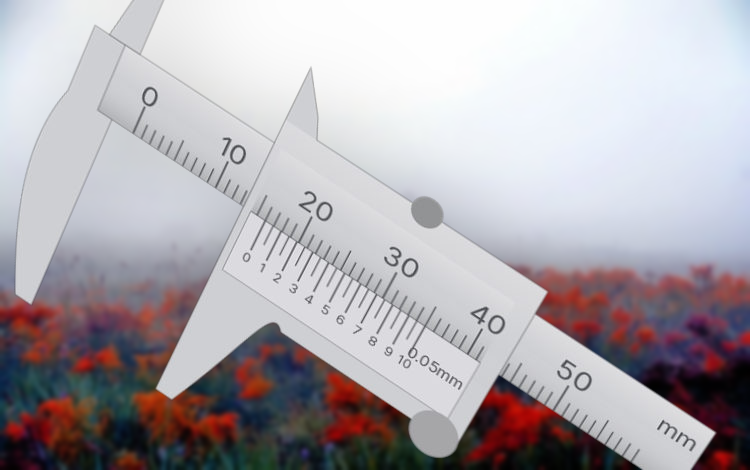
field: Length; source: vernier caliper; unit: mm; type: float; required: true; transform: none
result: 16.0 mm
